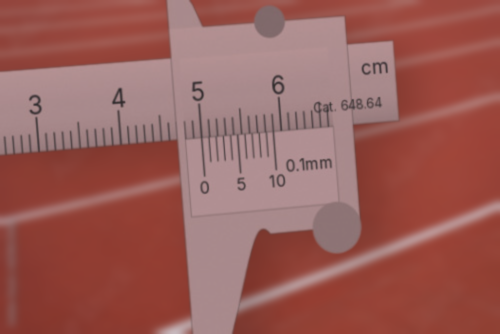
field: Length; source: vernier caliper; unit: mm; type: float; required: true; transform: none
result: 50.0 mm
